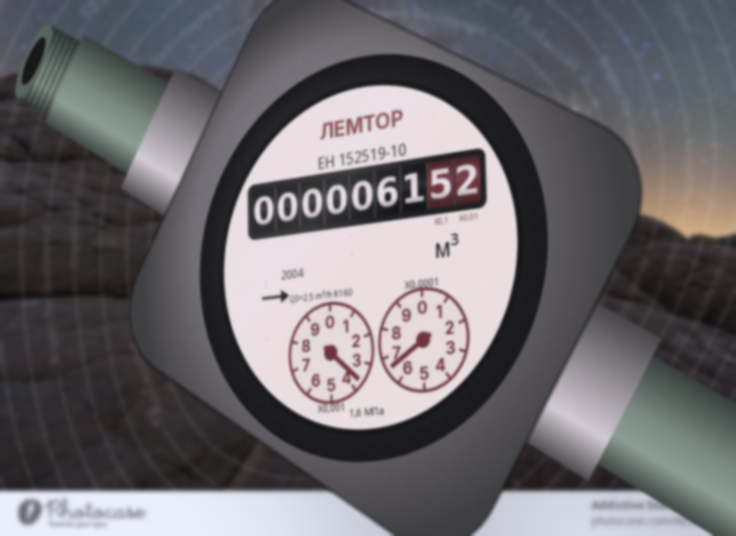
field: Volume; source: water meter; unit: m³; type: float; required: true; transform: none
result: 61.5236 m³
